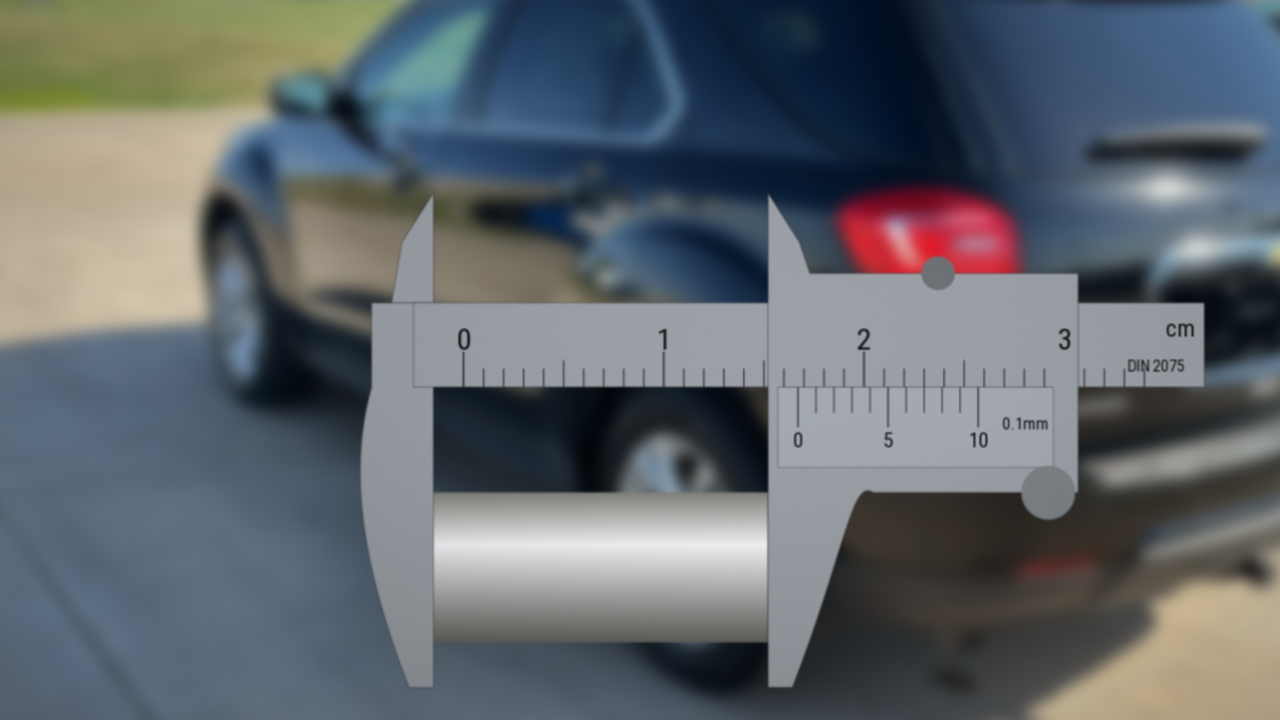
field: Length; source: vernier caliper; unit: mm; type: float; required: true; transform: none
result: 16.7 mm
